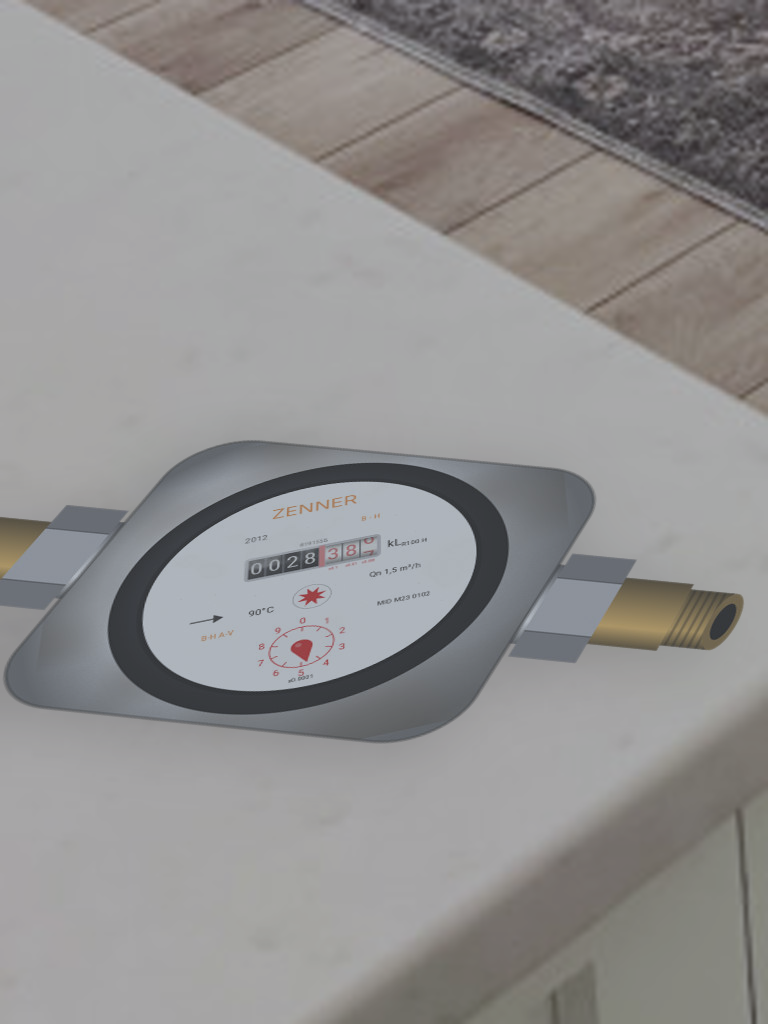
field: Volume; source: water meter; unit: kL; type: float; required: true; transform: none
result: 28.3864 kL
